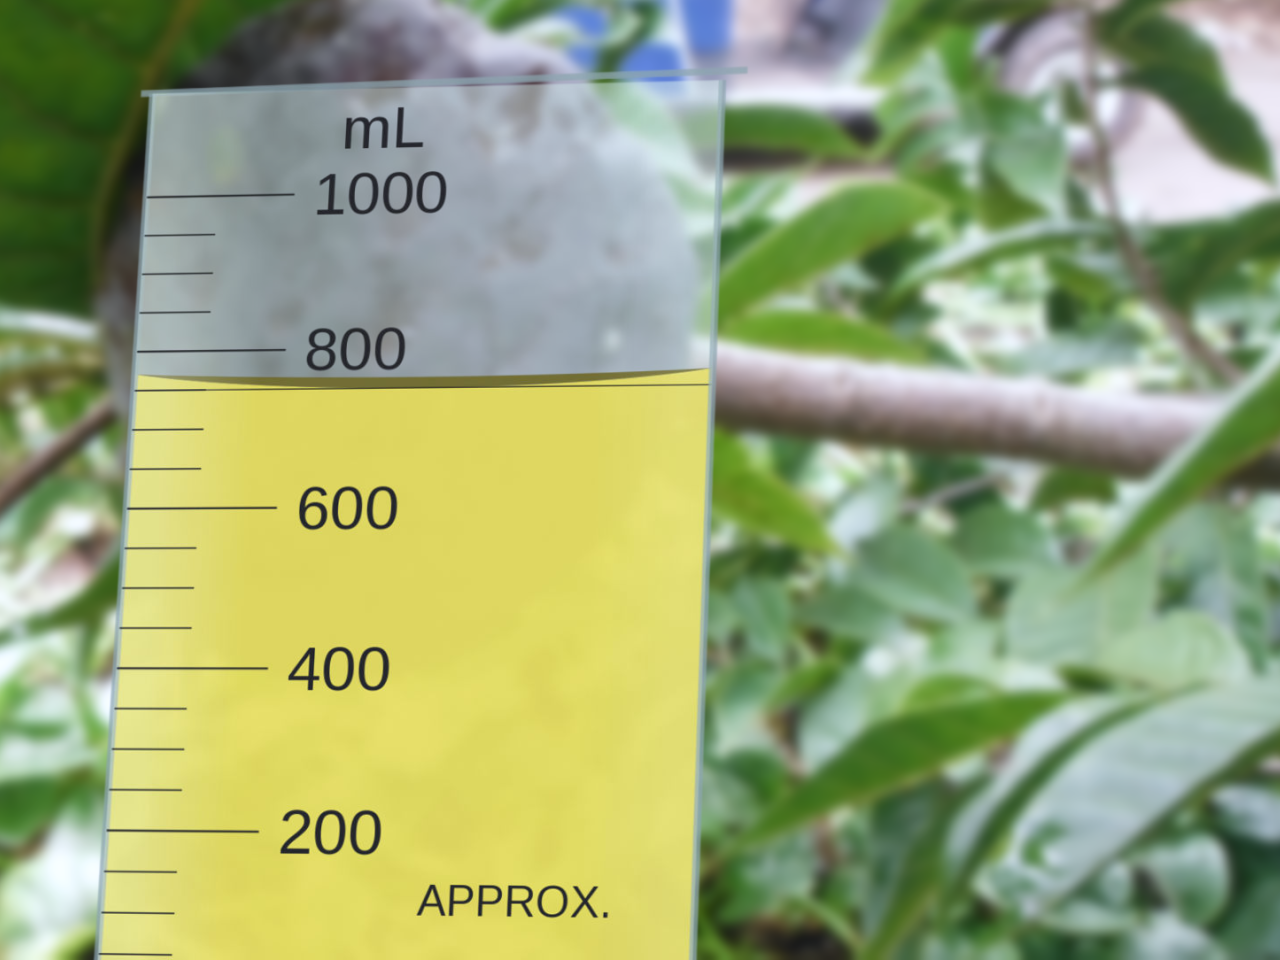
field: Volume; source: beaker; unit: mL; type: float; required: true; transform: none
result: 750 mL
